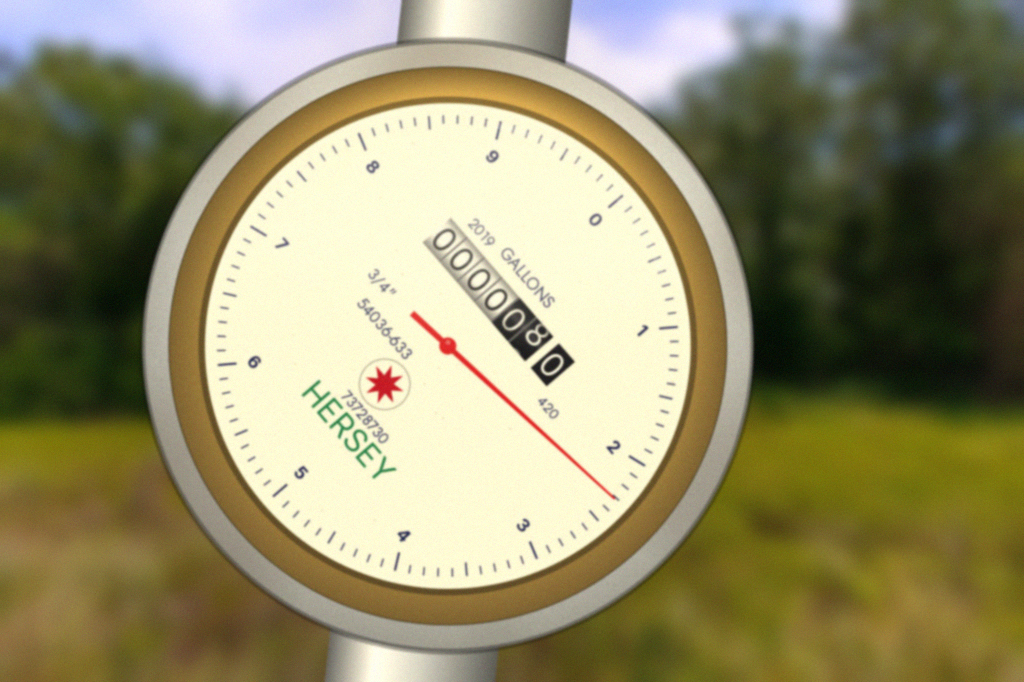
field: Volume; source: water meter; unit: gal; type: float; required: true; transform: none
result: 82.3 gal
